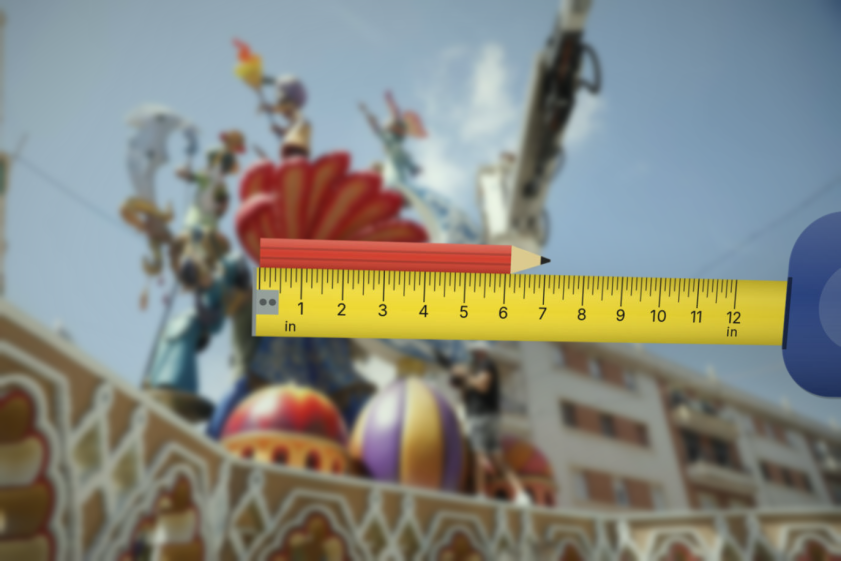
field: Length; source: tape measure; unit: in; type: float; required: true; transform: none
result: 7.125 in
